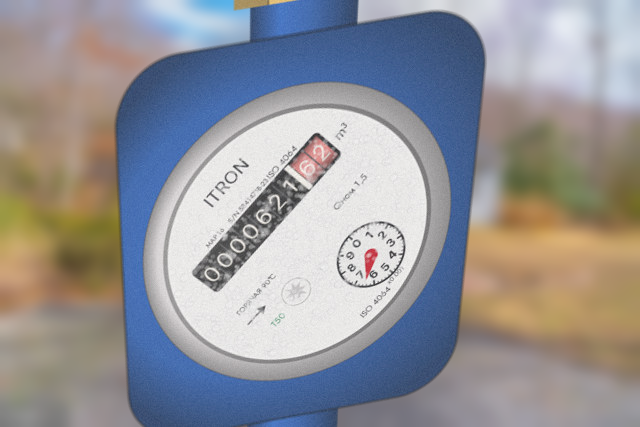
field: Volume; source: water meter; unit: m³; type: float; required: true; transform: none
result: 621.626 m³
